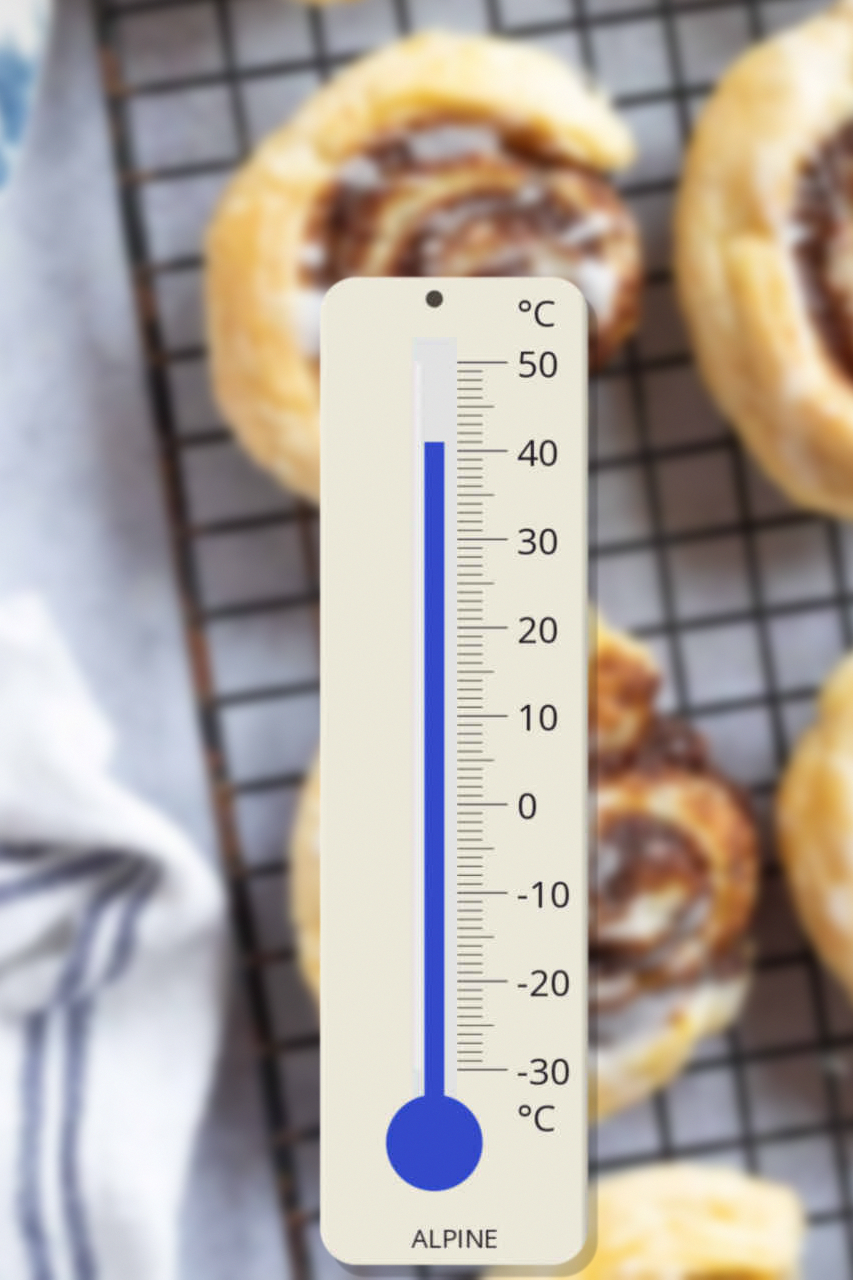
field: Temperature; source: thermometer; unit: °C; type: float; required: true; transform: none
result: 41 °C
